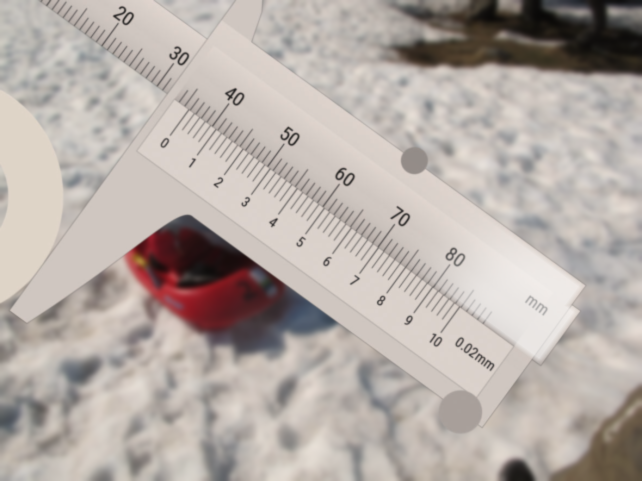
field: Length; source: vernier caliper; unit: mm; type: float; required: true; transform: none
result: 35.8 mm
